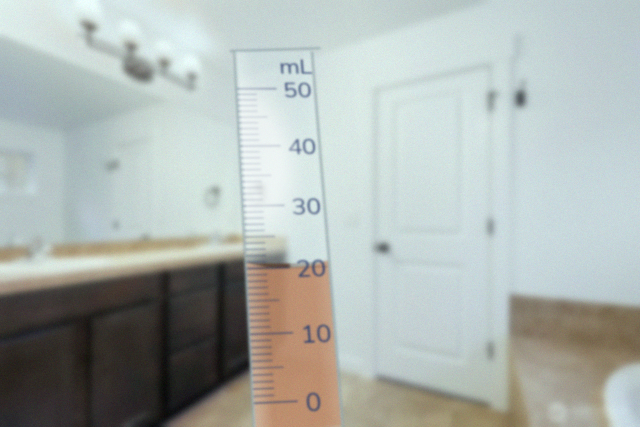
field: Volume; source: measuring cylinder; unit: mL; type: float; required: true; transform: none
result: 20 mL
